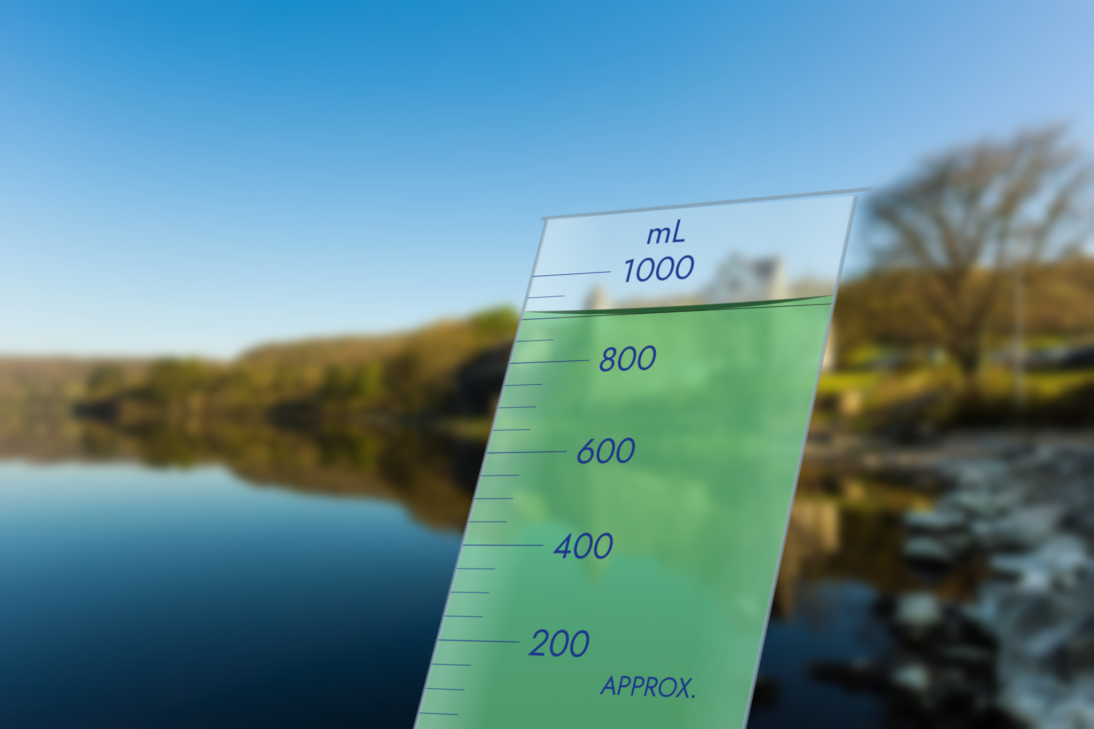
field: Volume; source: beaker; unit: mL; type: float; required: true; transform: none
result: 900 mL
